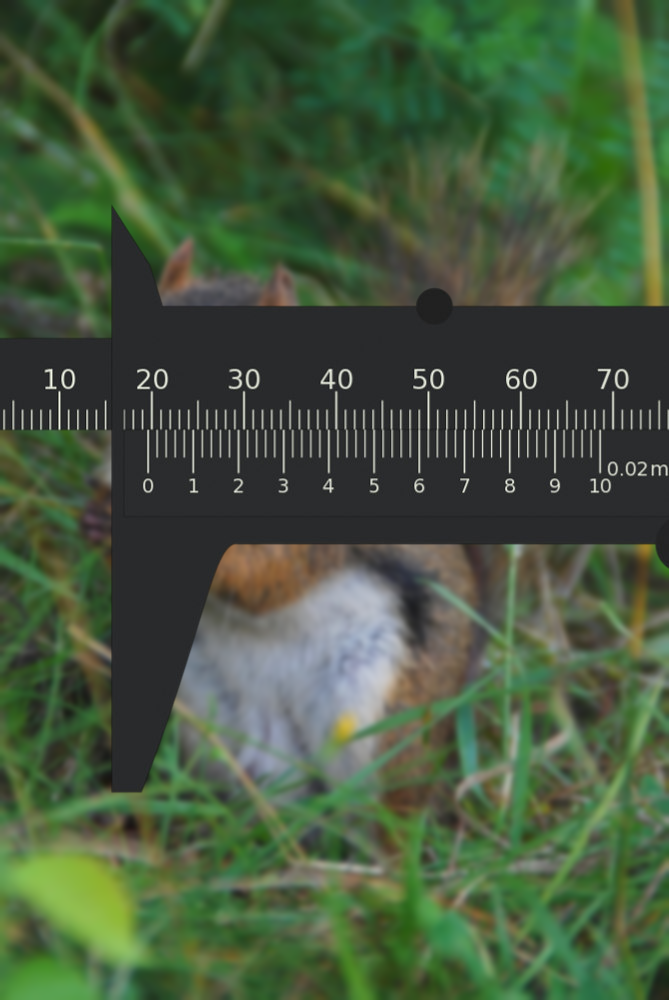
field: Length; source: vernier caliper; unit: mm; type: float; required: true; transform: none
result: 19.6 mm
